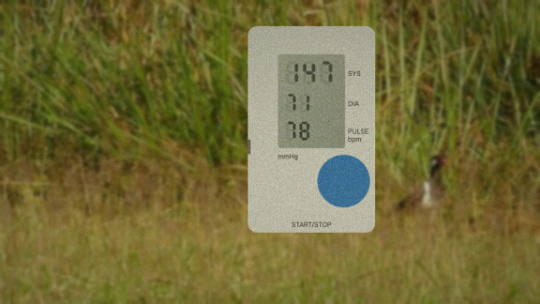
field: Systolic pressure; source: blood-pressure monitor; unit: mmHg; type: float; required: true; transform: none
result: 147 mmHg
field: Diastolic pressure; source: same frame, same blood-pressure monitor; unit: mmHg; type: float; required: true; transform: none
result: 71 mmHg
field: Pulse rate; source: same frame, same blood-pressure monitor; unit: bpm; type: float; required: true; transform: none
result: 78 bpm
